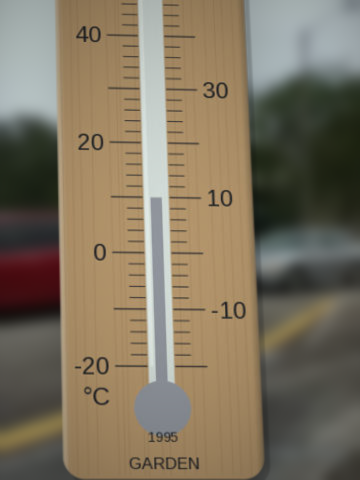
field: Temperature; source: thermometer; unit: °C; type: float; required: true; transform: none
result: 10 °C
